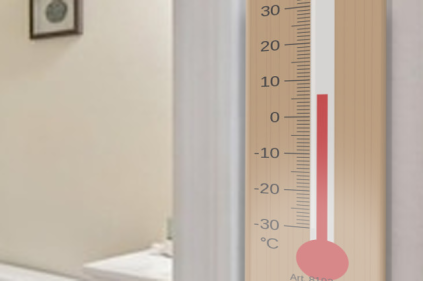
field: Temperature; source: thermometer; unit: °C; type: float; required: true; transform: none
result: 6 °C
